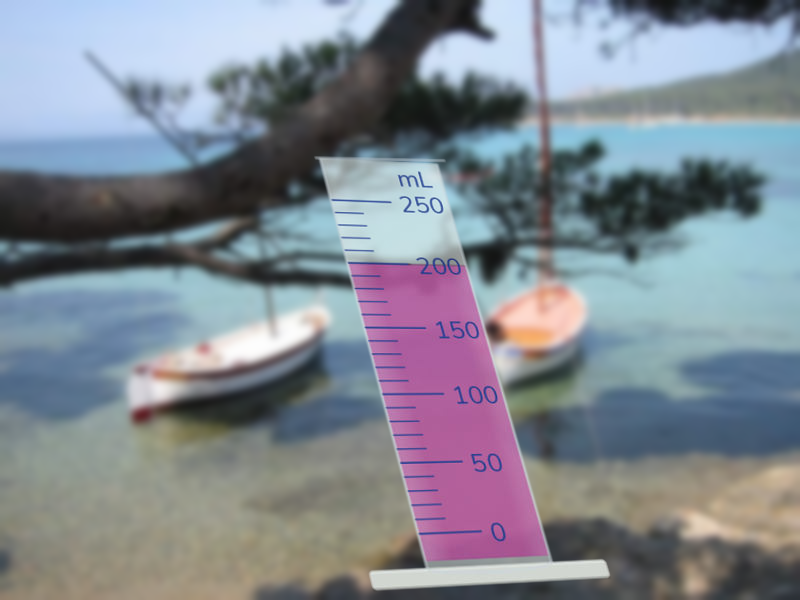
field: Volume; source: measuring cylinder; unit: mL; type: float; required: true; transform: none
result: 200 mL
